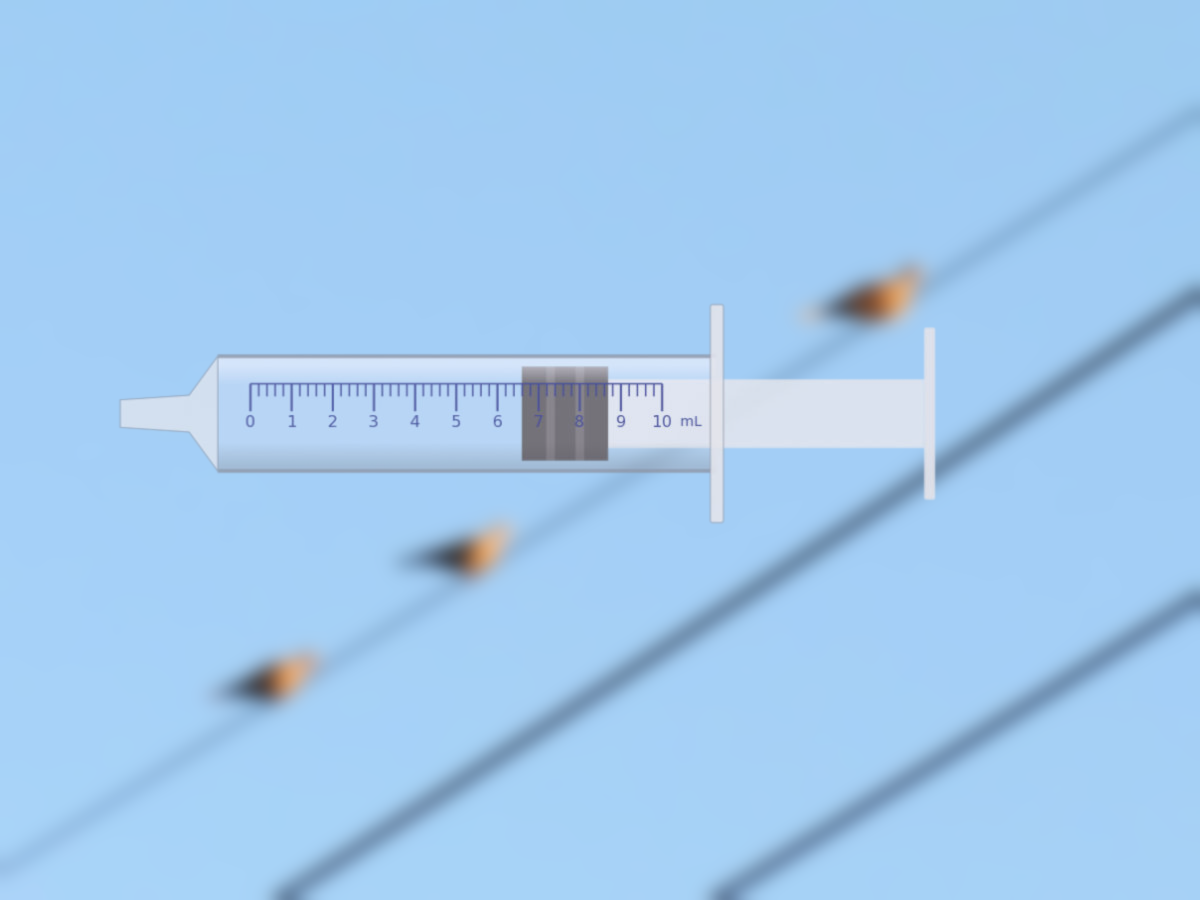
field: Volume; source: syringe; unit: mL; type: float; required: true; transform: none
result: 6.6 mL
